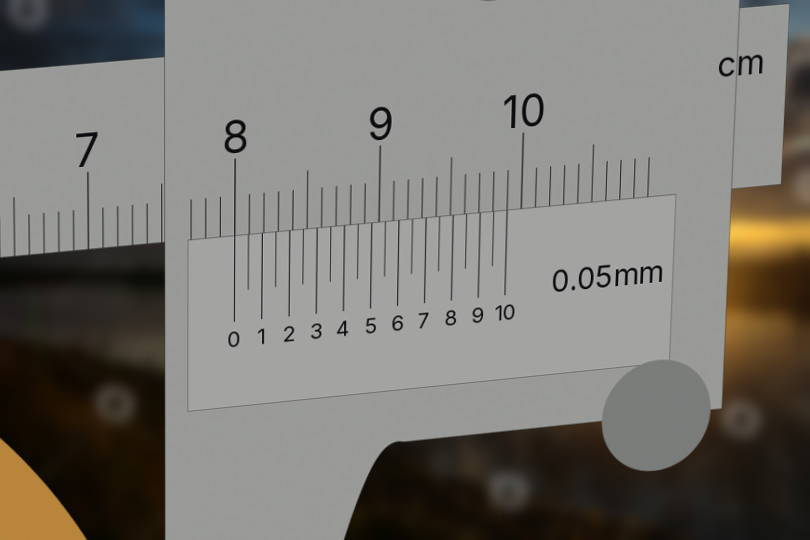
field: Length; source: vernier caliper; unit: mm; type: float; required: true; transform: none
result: 80.0 mm
